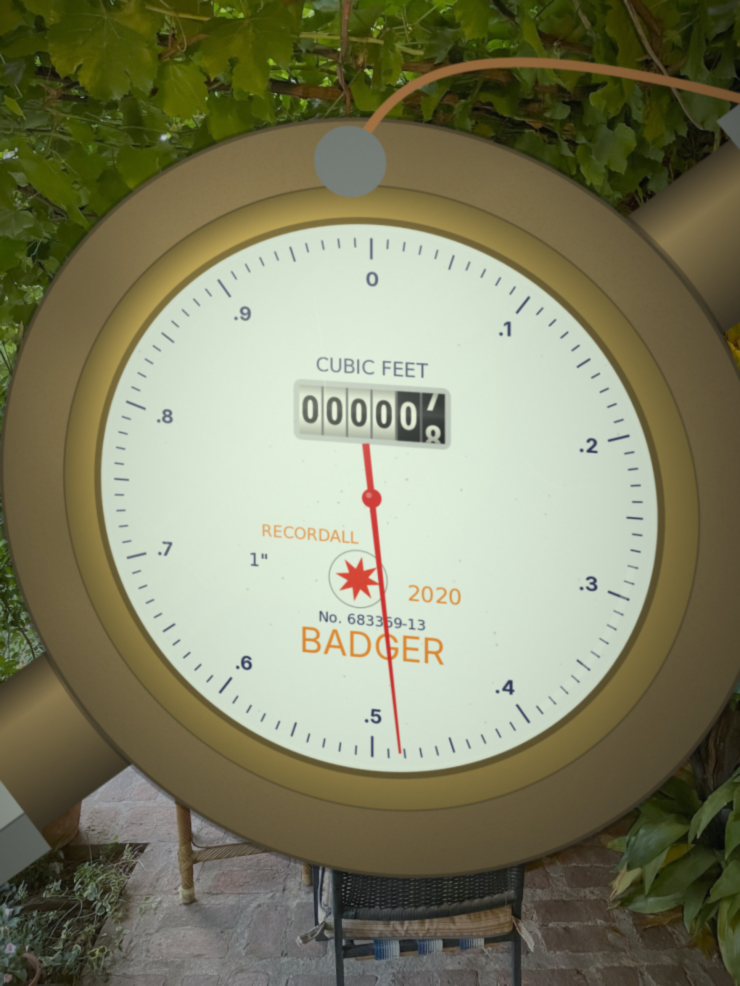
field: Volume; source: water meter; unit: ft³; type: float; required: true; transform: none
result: 7.48 ft³
